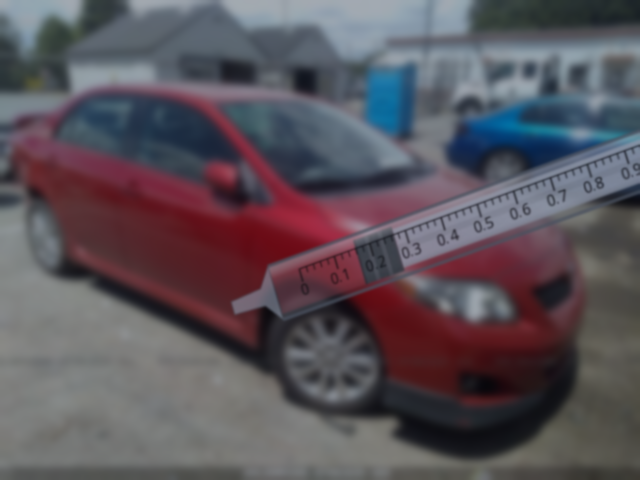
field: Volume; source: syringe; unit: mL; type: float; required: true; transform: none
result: 0.16 mL
